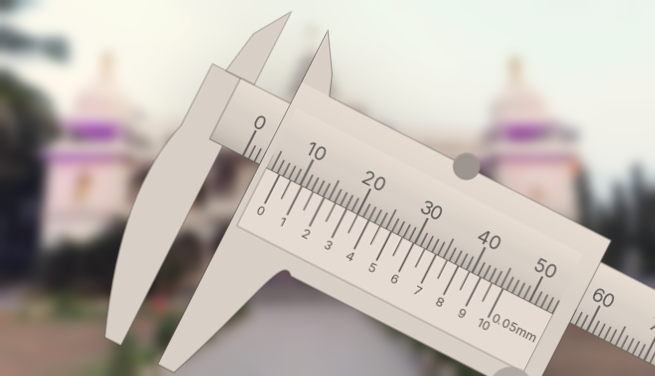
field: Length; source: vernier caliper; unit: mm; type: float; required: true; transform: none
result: 6.4 mm
